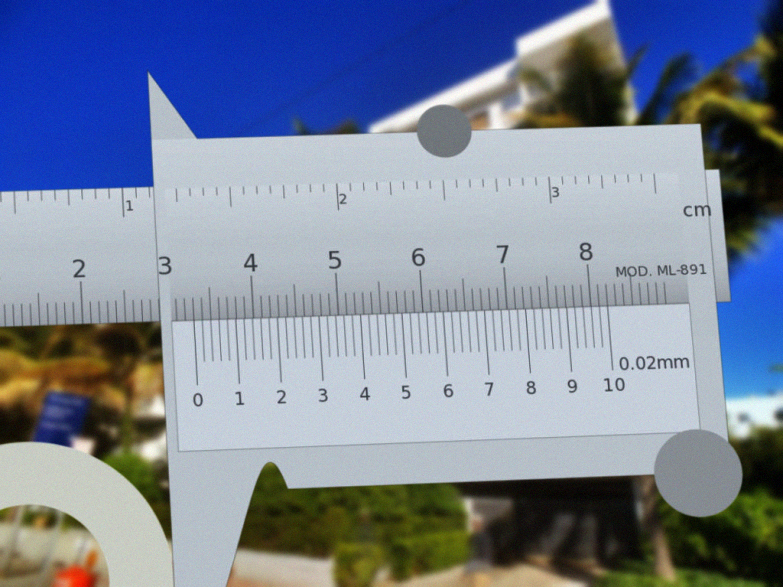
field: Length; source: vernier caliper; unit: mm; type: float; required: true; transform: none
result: 33.0 mm
